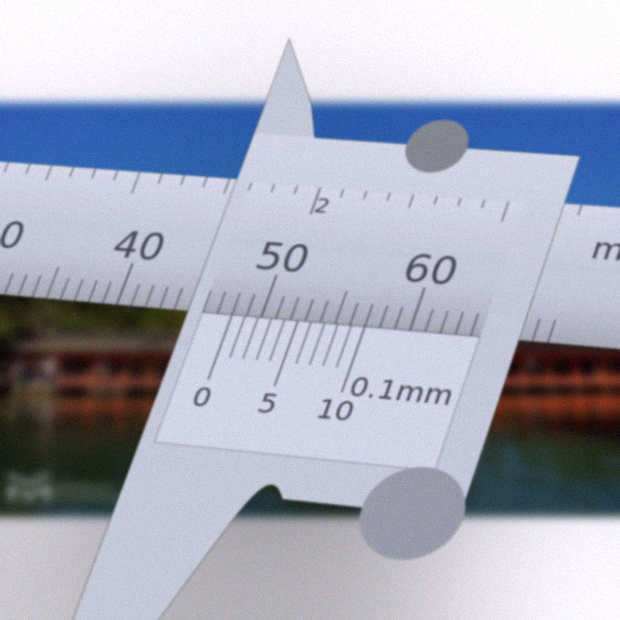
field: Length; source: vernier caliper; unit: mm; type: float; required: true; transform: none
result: 48.0 mm
